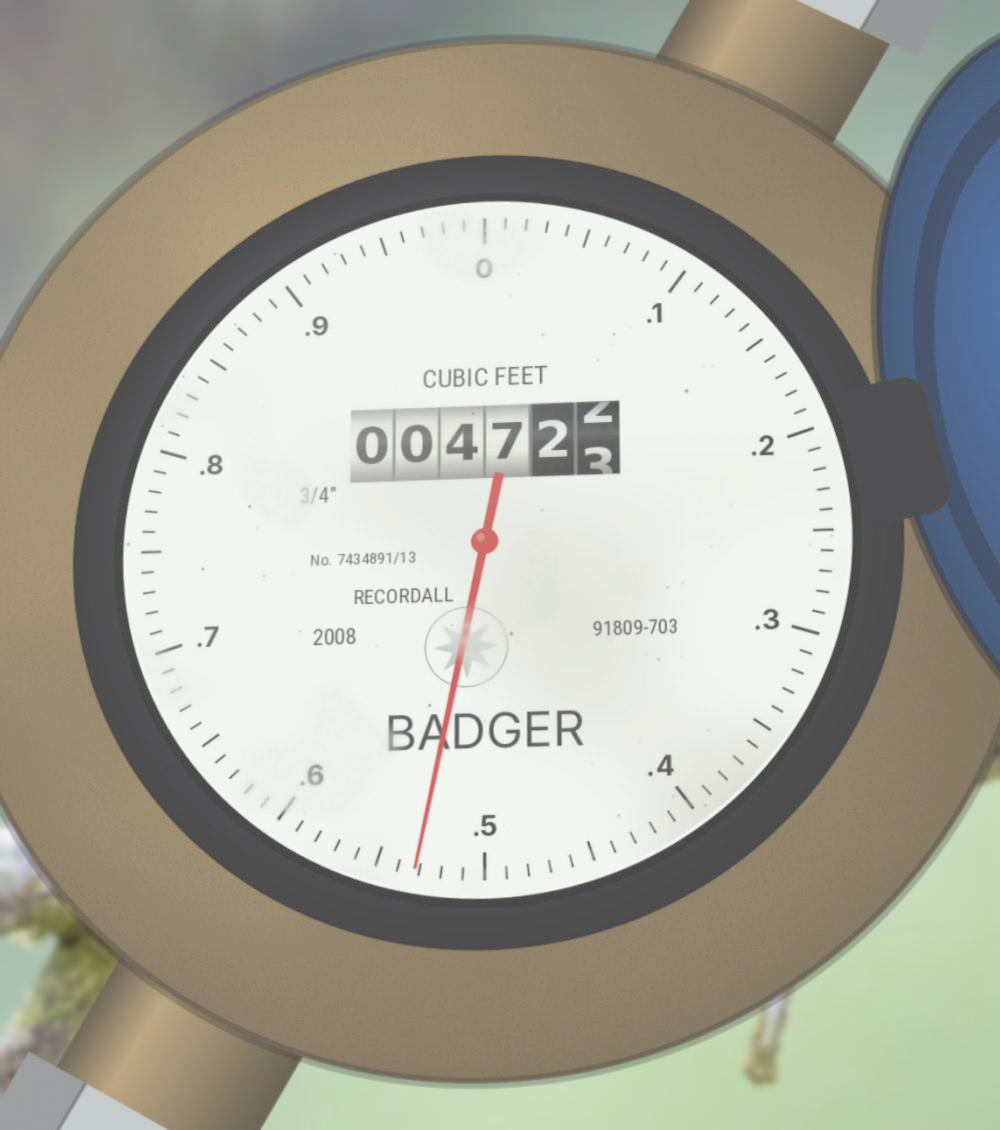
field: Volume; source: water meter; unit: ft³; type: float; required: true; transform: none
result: 4722.53 ft³
